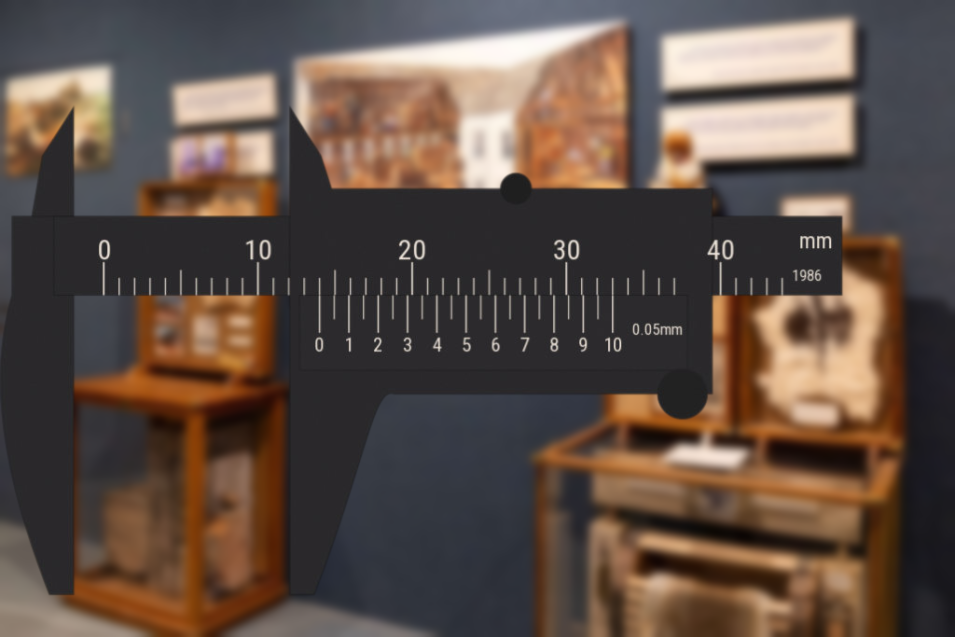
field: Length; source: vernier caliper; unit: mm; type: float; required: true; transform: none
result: 14.0 mm
